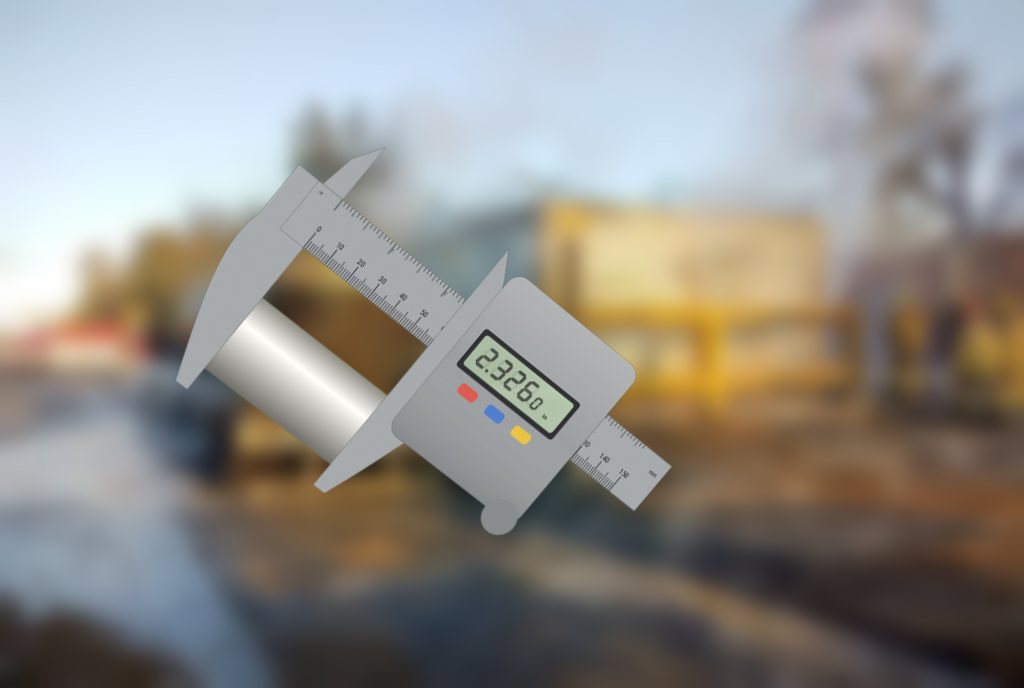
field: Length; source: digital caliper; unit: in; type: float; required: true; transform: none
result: 2.3260 in
